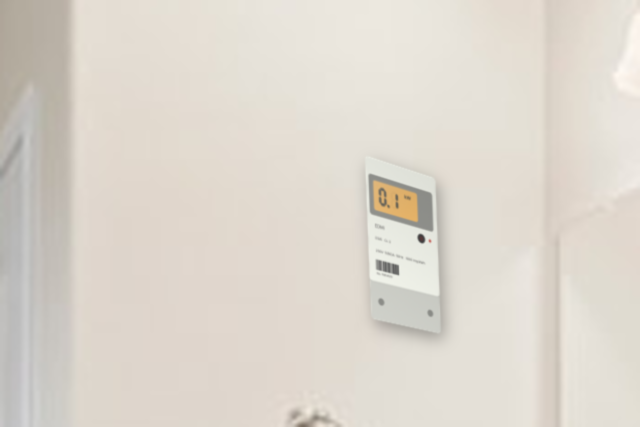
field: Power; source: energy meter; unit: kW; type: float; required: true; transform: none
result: 0.1 kW
